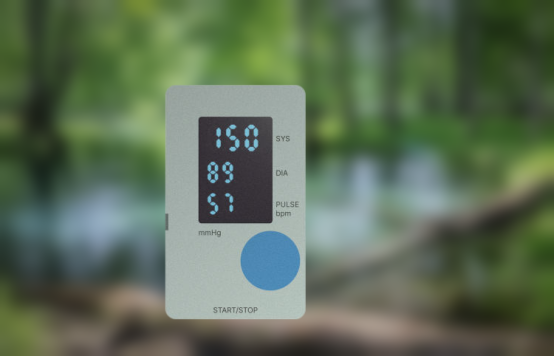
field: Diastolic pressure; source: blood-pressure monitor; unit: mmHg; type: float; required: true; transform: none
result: 89 mmHg
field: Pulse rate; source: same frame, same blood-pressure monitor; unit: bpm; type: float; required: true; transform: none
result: 57 bpm
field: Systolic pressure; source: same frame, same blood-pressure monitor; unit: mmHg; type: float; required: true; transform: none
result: 150 mmHg
